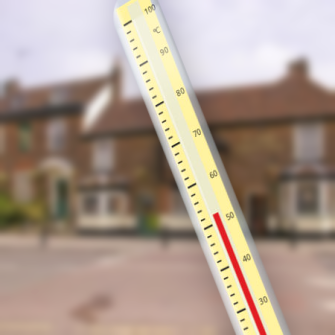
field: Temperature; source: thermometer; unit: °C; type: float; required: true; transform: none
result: 52 °C
